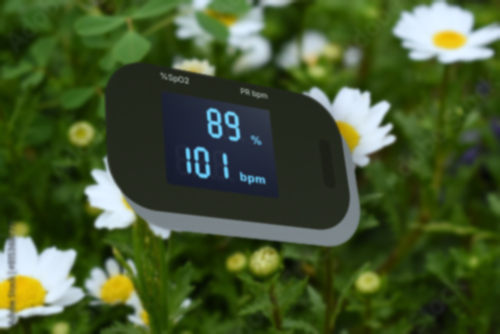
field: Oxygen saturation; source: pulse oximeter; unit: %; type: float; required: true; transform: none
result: 89 %
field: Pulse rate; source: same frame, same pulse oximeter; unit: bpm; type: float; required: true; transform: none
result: 101 bpm
